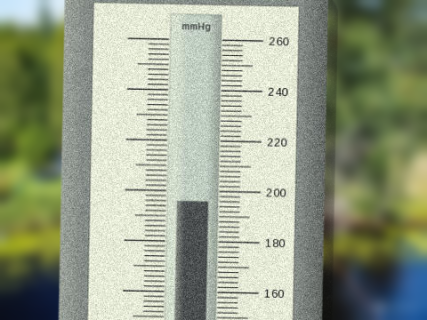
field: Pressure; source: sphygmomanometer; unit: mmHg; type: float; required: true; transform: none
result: 196 mmHg
